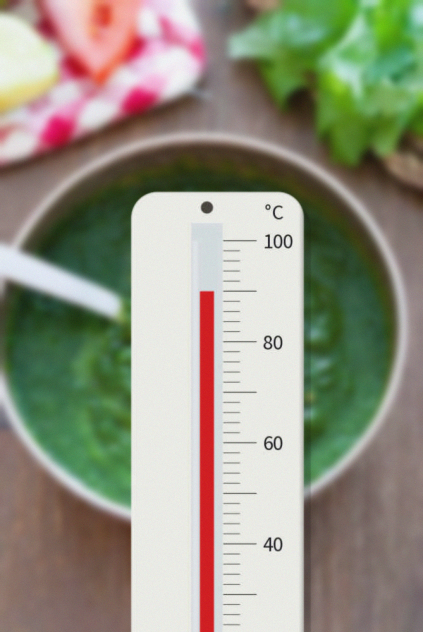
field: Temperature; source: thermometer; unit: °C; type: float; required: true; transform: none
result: 90 °C
